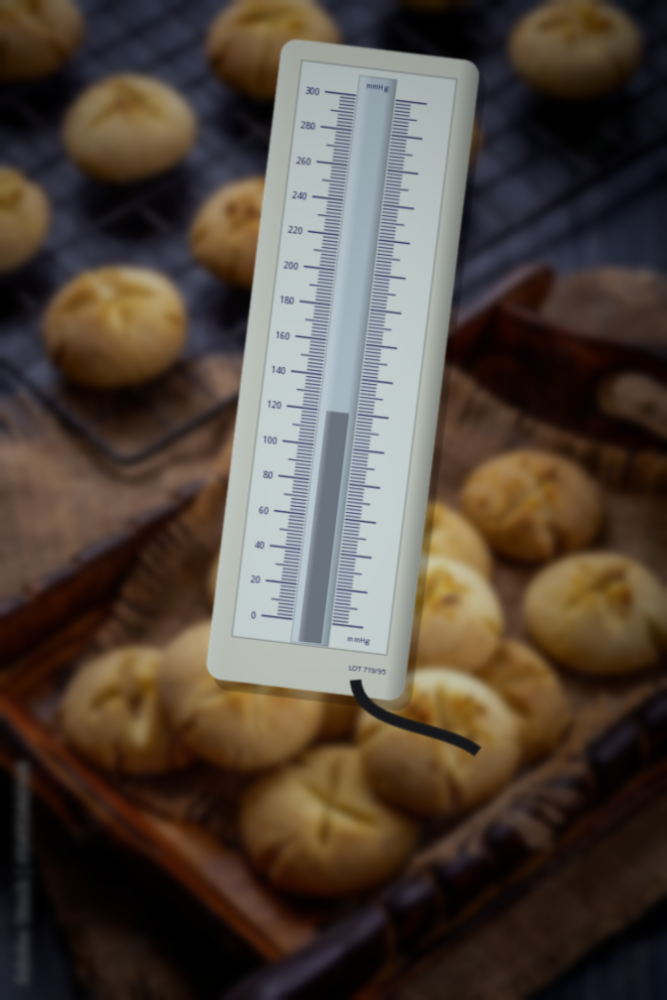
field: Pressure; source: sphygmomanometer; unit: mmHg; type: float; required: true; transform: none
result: 120 mmHg
